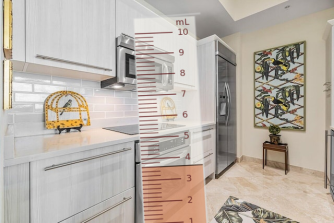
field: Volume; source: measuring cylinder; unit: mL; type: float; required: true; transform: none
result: 3.6 mL
